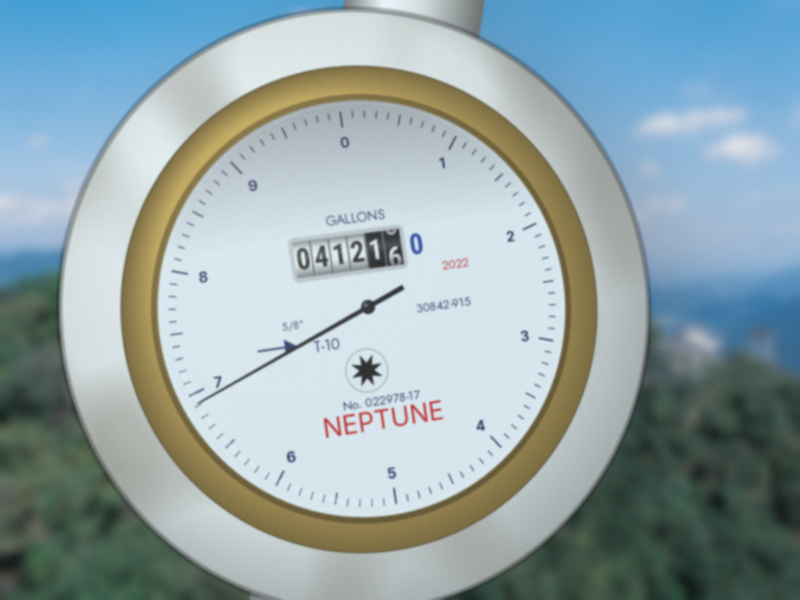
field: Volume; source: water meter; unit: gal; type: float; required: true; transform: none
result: 412156.9 gal
